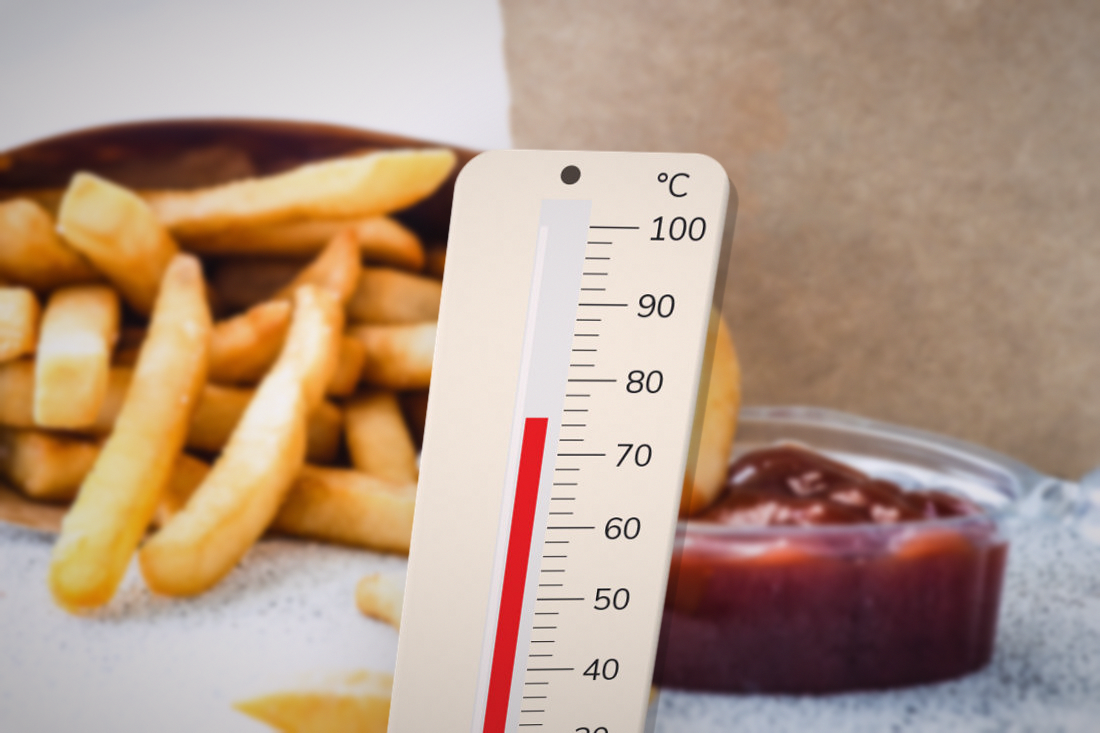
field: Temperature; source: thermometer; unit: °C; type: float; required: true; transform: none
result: 75 °C
